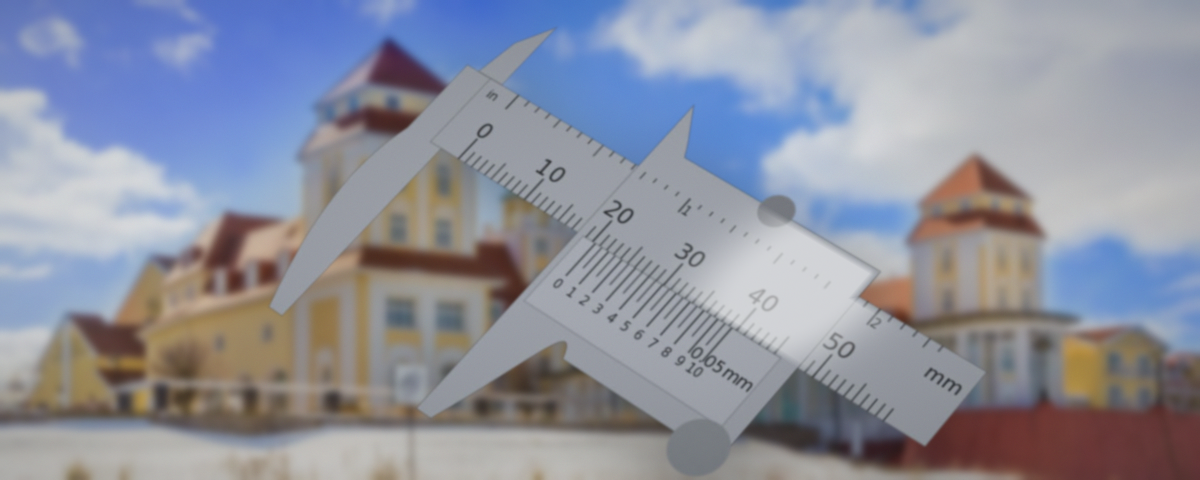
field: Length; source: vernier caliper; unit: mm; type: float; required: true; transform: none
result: 20.4 mm
